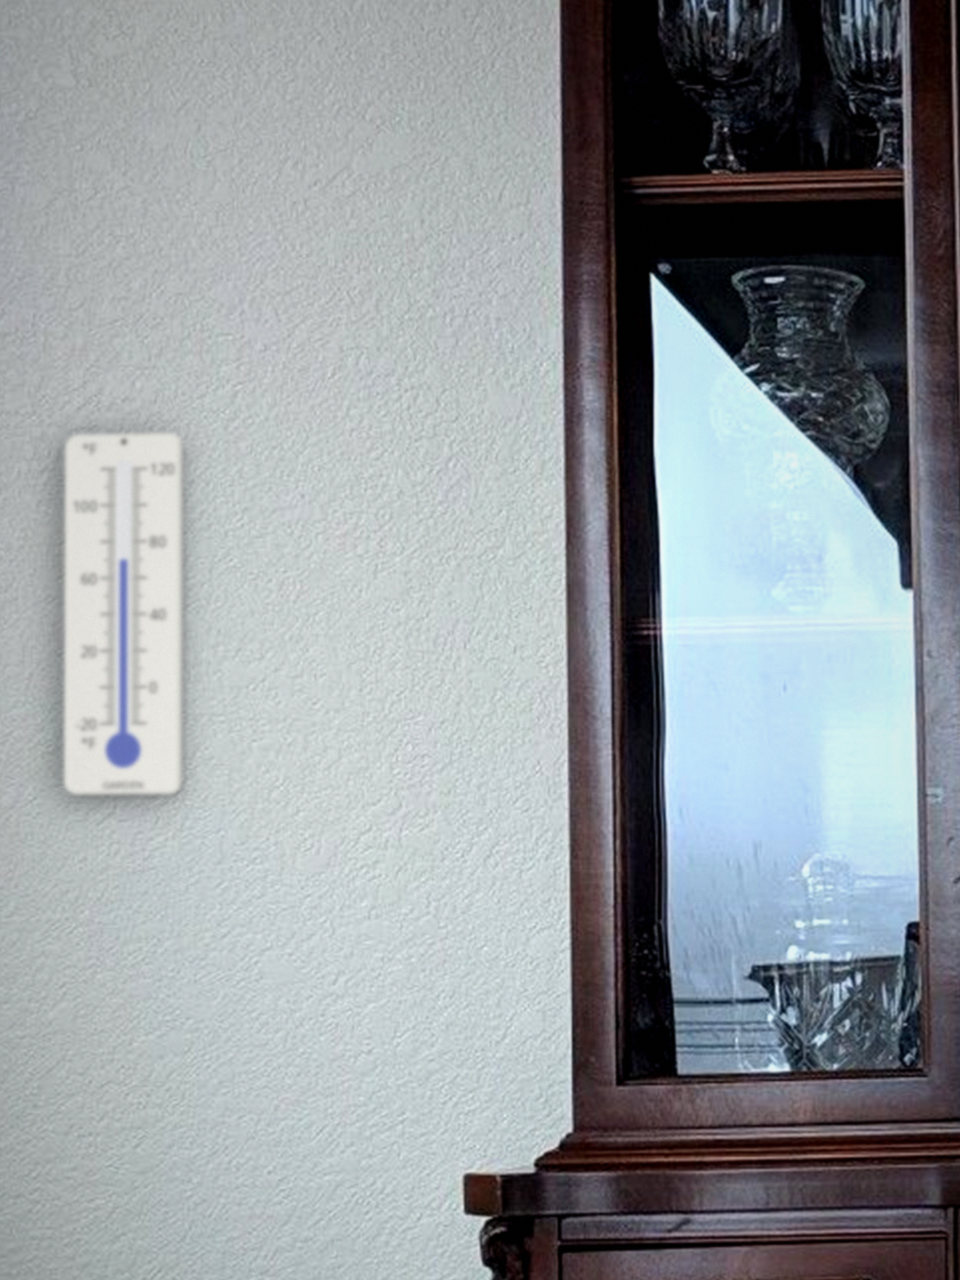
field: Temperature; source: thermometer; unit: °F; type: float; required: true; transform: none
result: 70 °F
